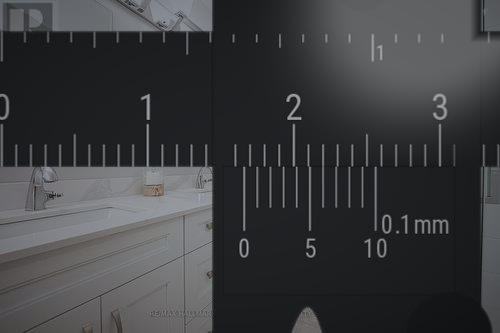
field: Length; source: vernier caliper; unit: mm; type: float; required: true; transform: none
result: 16.6 mm
